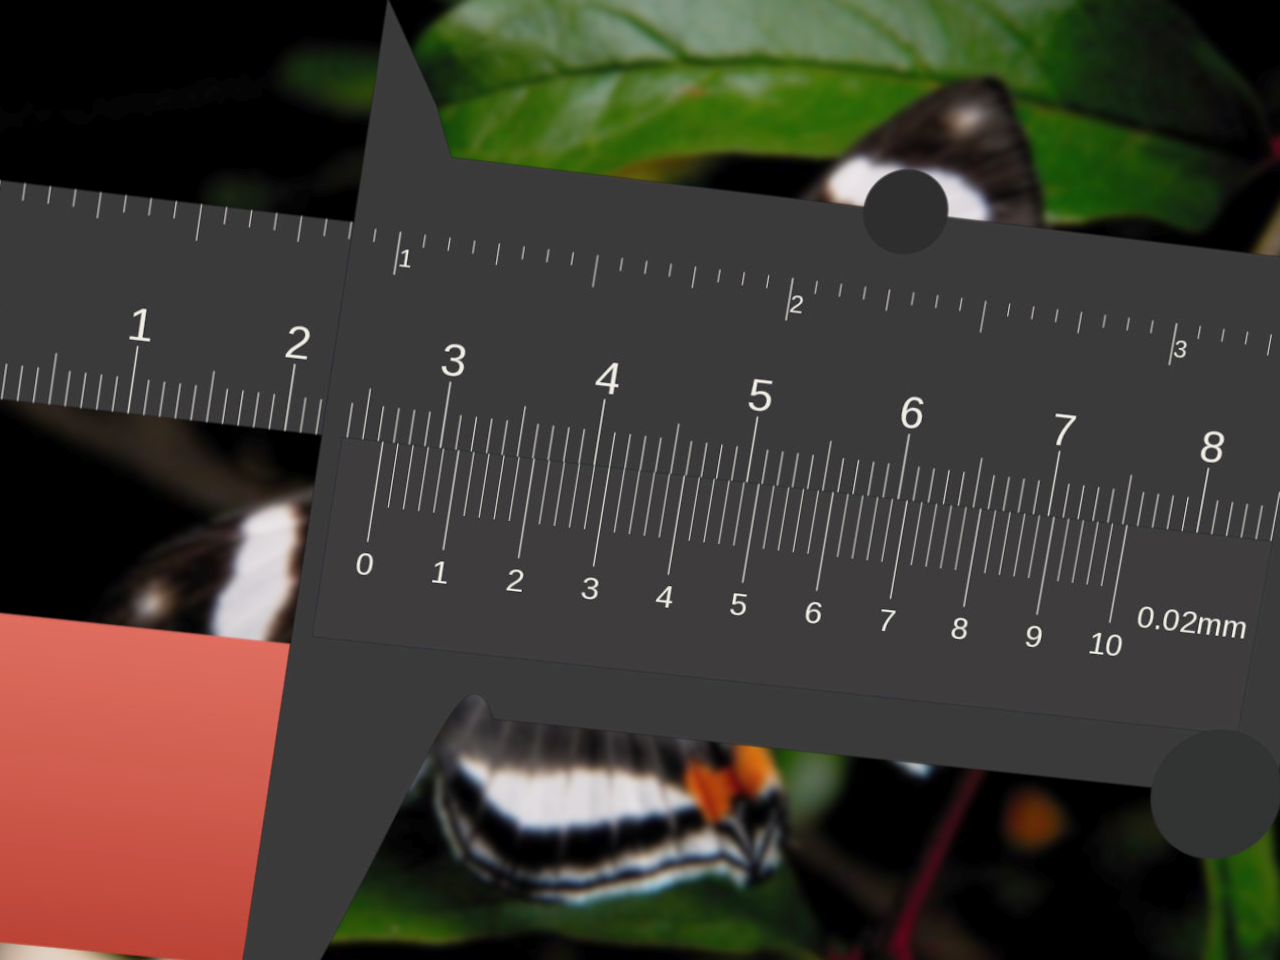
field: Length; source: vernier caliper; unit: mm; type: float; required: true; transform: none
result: 26.3 mm
